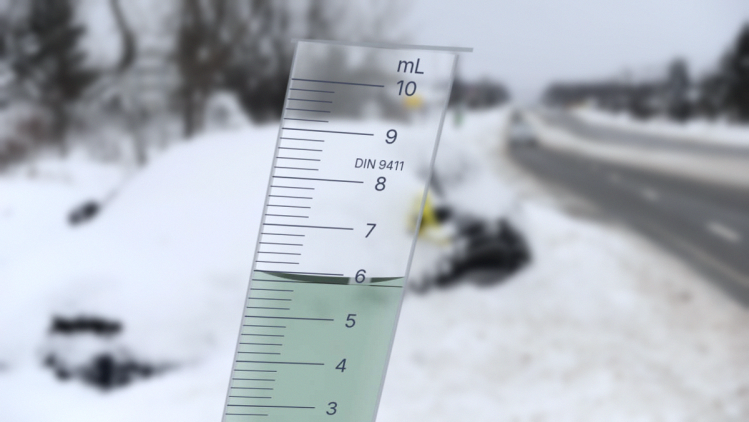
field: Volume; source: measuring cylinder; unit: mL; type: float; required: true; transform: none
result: 5.8 mL
